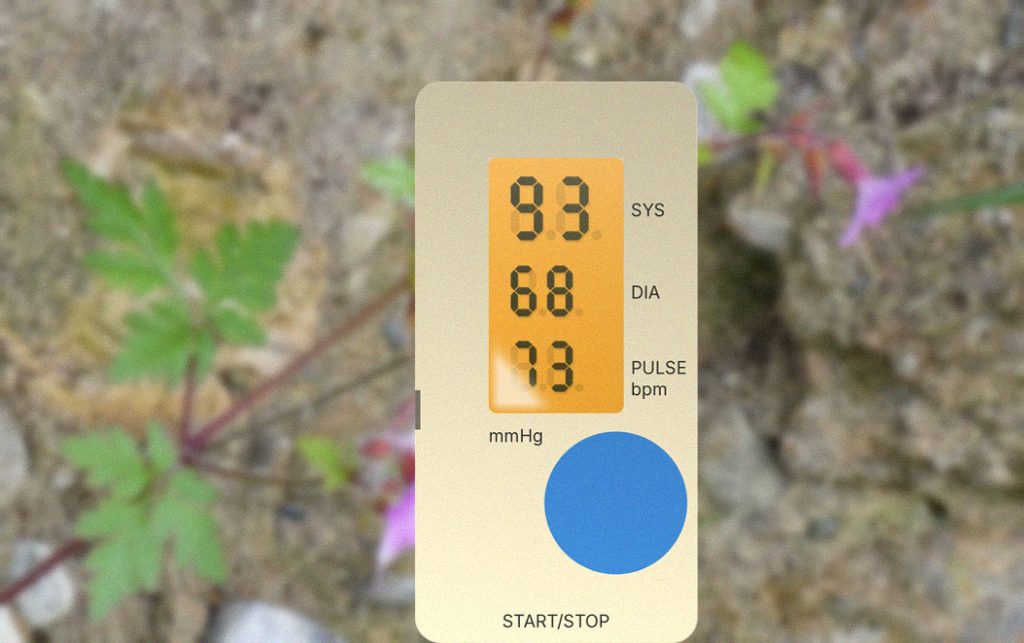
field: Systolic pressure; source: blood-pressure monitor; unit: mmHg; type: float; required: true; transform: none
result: 93 mmHg
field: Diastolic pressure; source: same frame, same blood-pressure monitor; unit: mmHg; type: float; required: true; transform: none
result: 68 mmHg
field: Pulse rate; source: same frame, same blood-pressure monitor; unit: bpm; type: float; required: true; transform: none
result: 73 bpm
